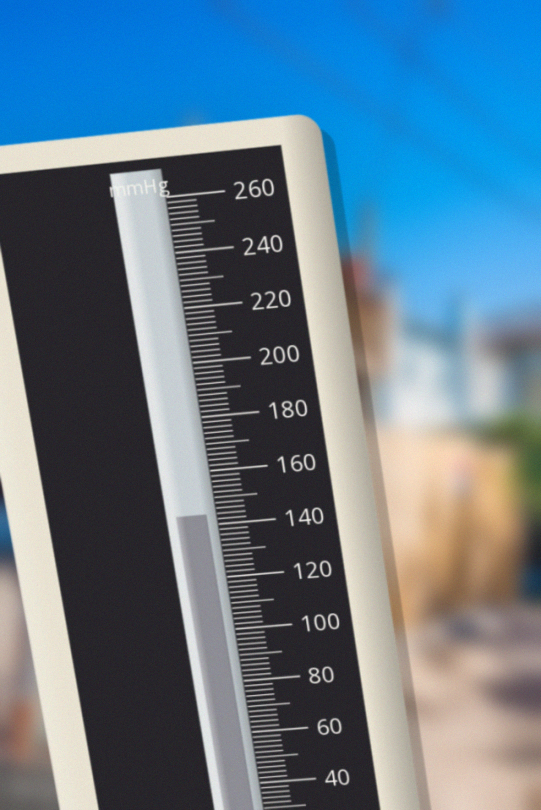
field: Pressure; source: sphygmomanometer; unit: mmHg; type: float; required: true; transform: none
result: 144 mmHg
